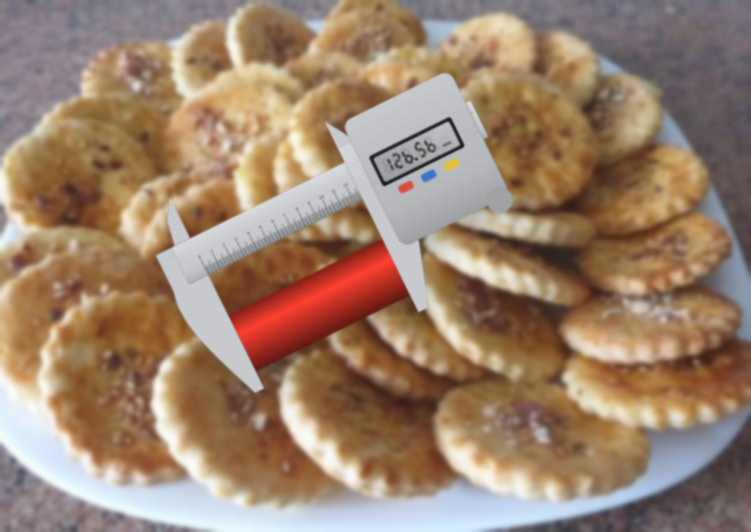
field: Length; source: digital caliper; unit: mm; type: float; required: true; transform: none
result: 126.56 mm
